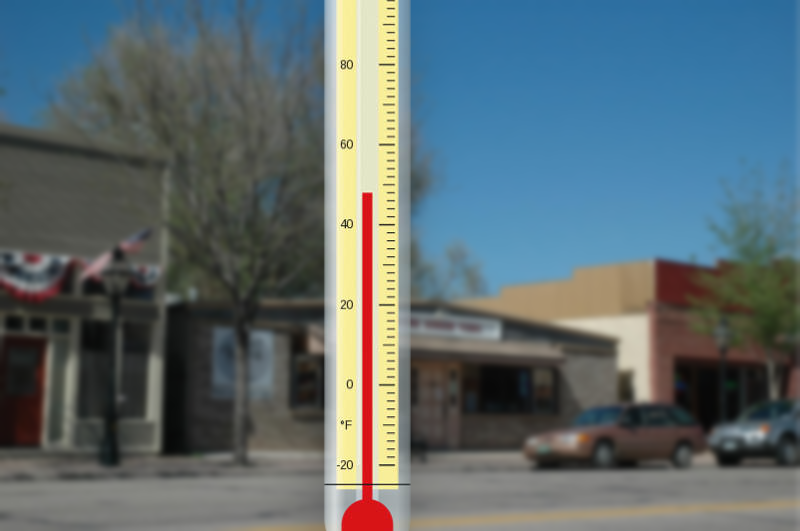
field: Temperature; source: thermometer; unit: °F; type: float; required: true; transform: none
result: 48 °F
